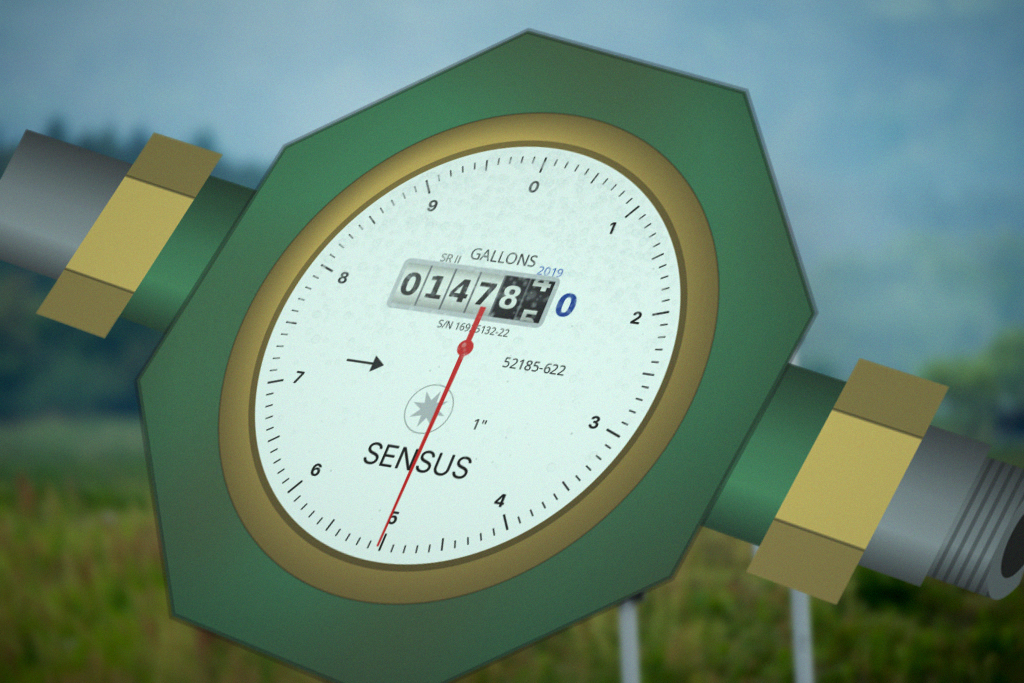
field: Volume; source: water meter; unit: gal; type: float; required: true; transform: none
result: 147845.0 gal
